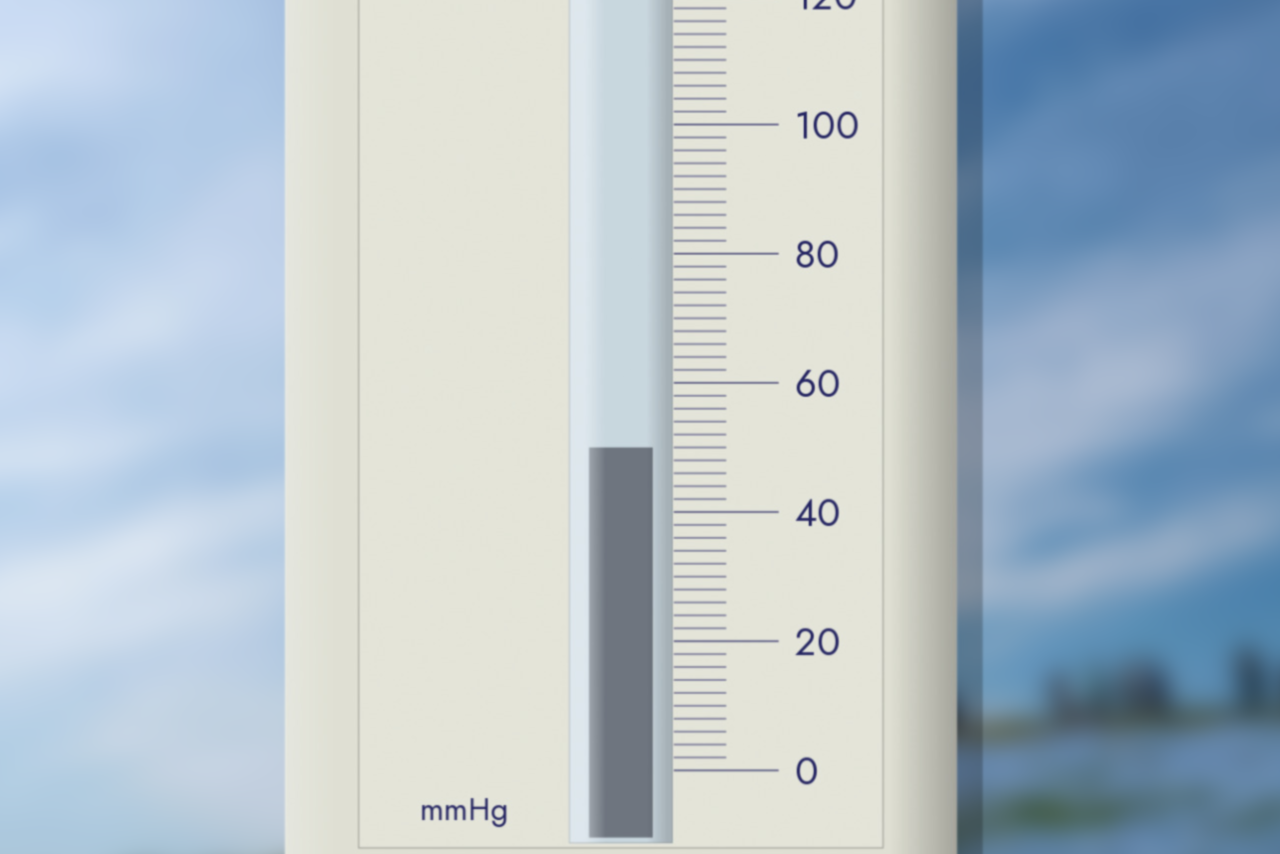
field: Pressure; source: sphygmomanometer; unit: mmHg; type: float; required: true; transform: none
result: 50 mmHg
